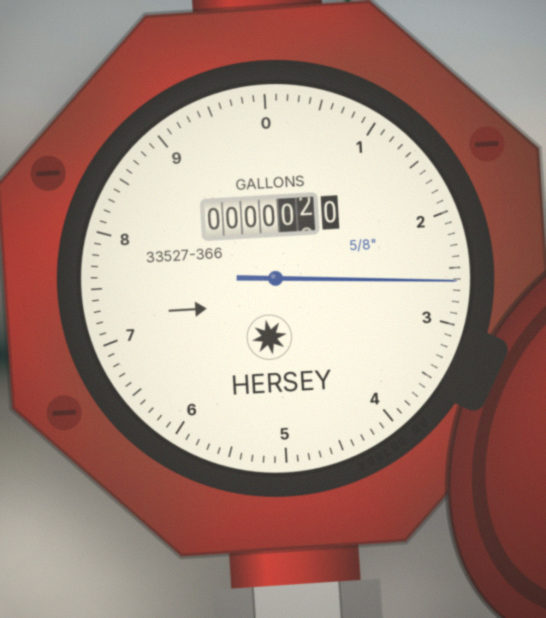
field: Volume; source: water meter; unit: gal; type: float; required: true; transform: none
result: 22.6 gal
